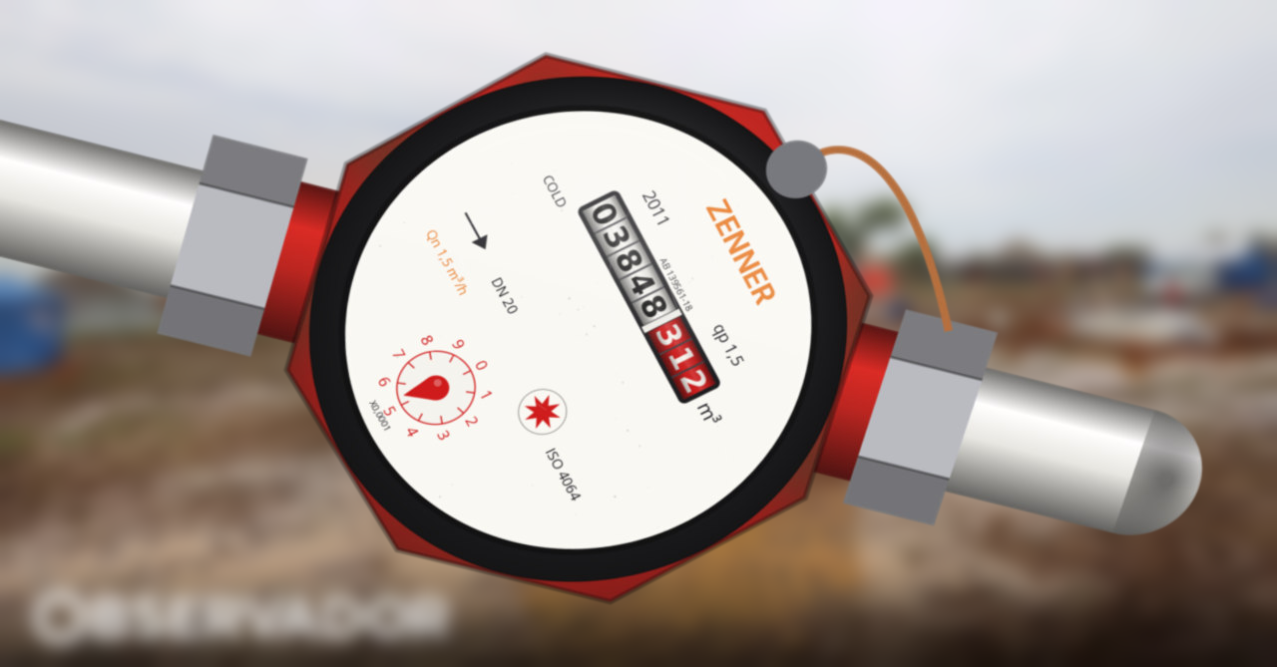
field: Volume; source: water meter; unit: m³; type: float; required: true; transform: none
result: 3848.3125 m³
